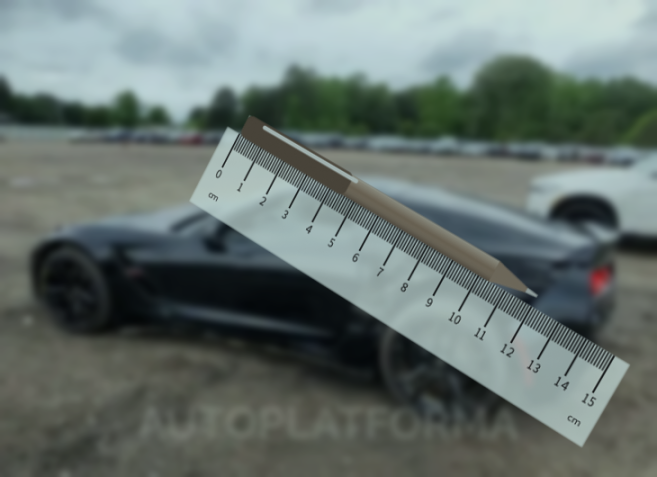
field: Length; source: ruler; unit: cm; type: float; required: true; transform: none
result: 12 cm
